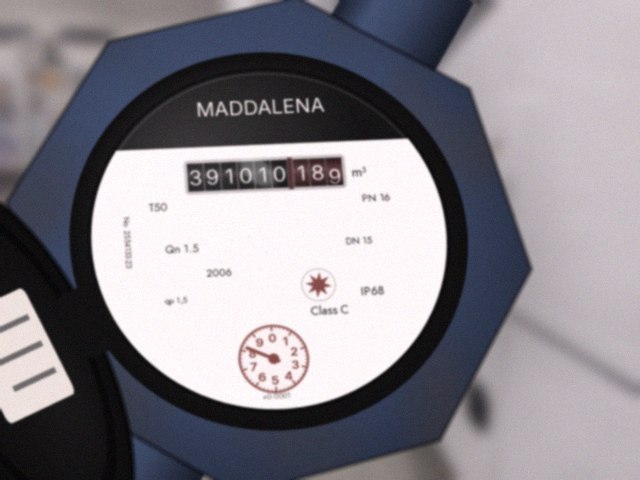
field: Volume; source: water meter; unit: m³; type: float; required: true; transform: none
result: 391010.1888 m³
